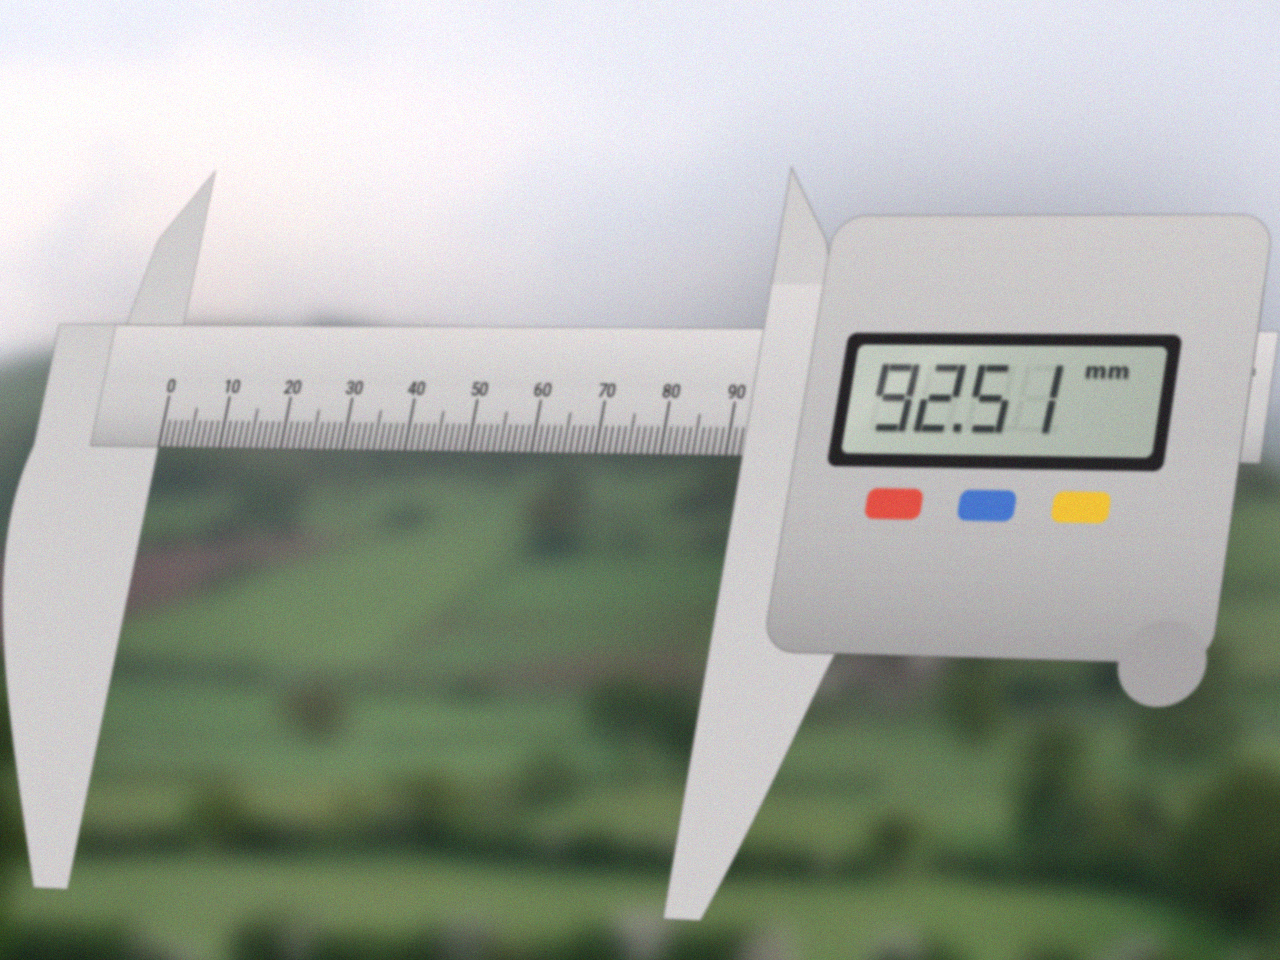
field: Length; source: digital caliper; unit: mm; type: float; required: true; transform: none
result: 92.51 mm
